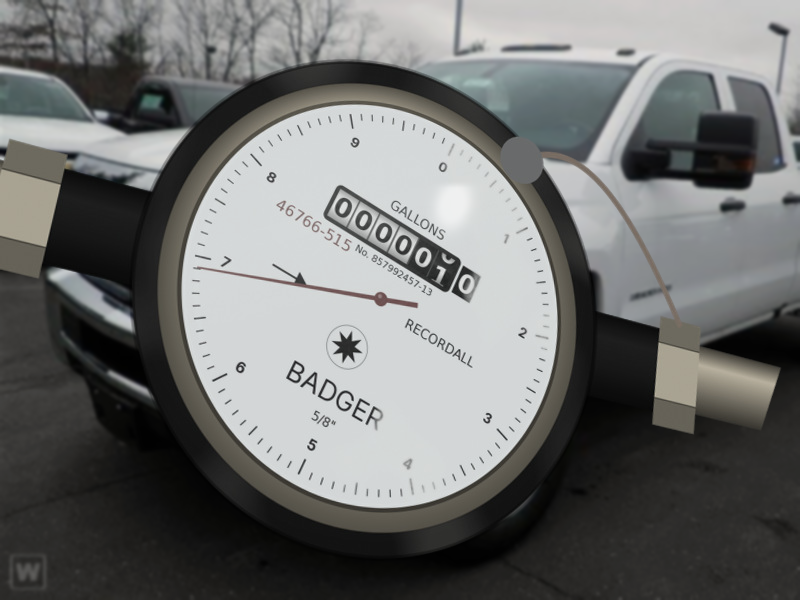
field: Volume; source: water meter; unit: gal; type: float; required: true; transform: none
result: 6.9 gal
